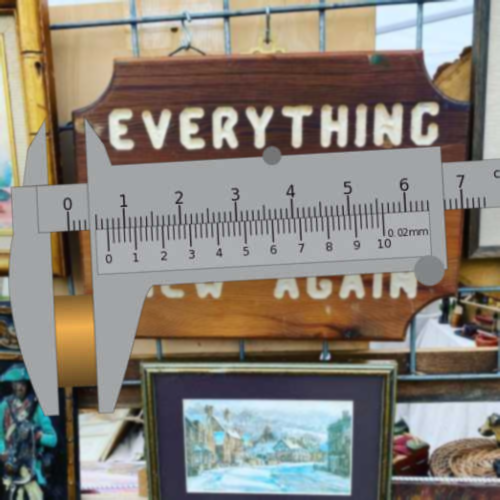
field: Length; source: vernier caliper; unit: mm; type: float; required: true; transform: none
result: 7.0 mm
